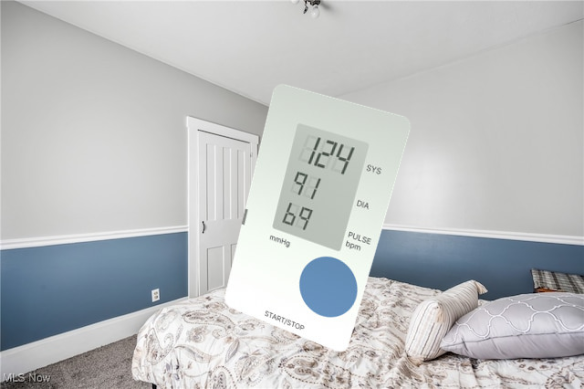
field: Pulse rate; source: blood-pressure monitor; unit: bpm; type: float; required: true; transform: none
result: 69 bpm
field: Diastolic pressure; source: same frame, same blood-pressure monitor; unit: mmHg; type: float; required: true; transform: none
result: 91 mmHg
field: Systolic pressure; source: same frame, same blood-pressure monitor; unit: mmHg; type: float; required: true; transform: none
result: 124 mmHg
